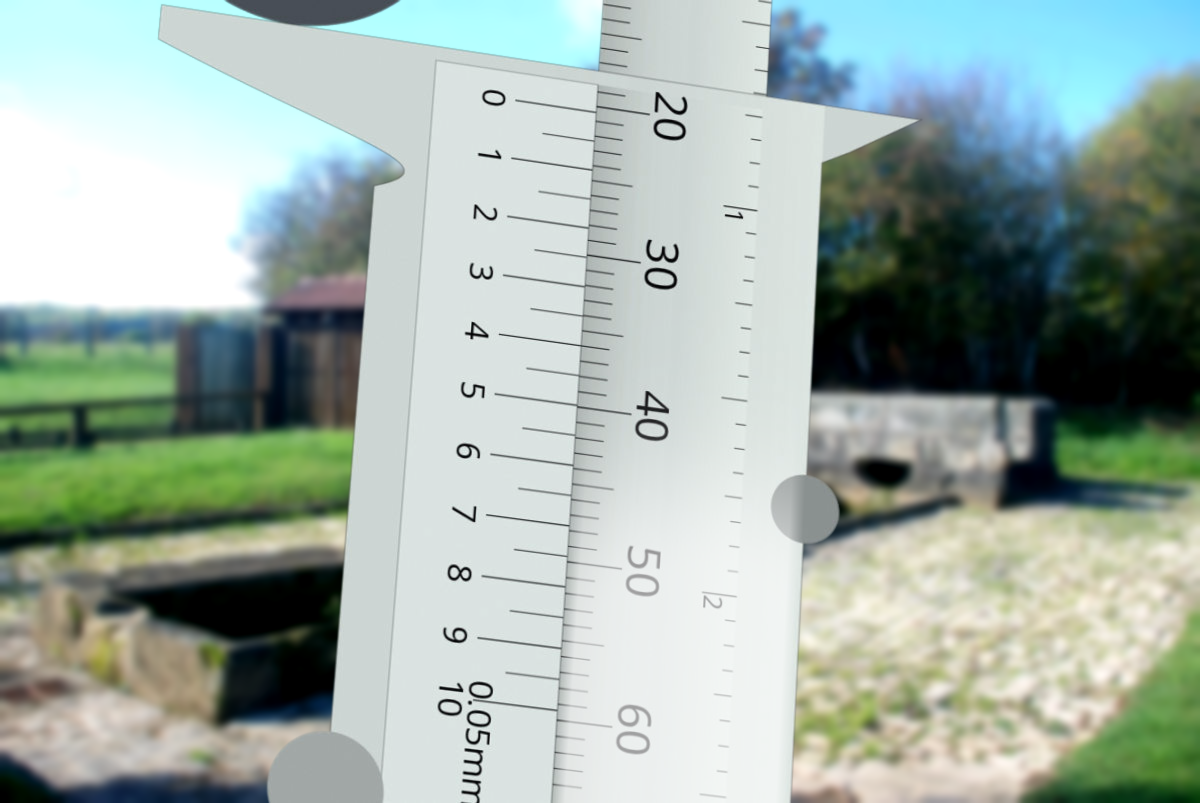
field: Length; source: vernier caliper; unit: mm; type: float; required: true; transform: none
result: 20.4 mm
